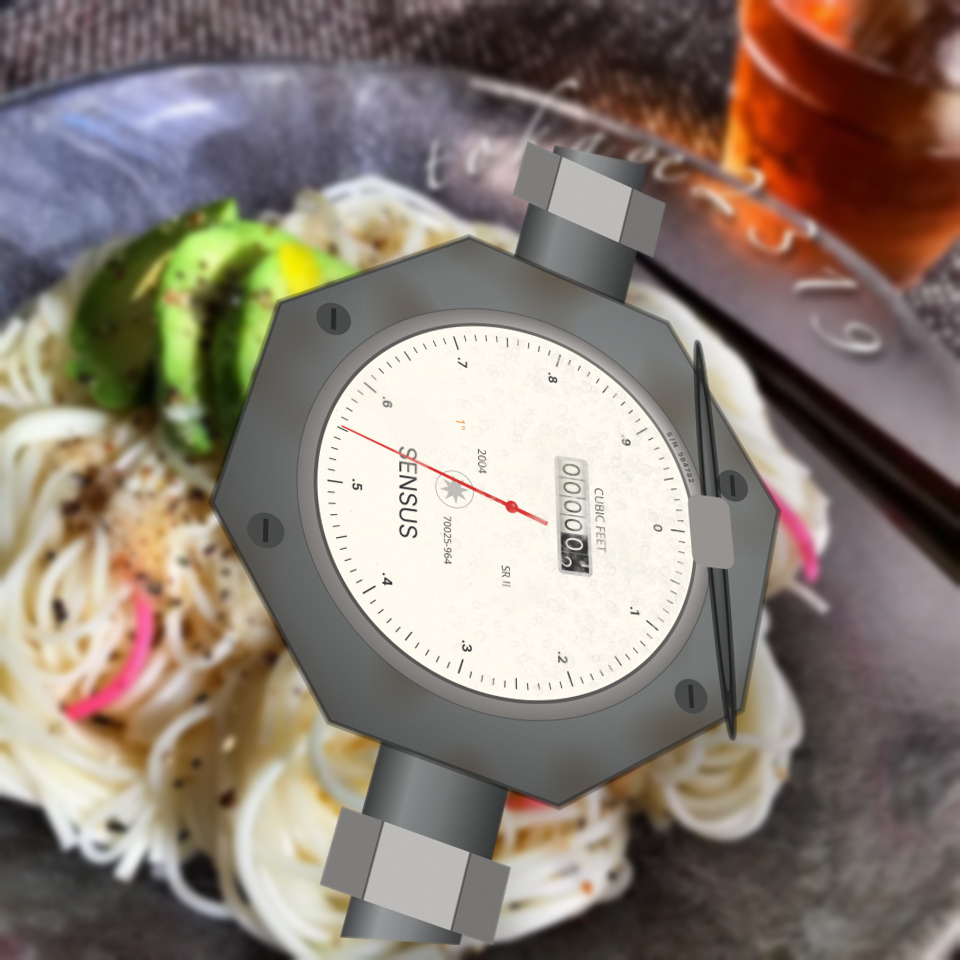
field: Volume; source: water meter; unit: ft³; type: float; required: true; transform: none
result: 1.55 ft³
